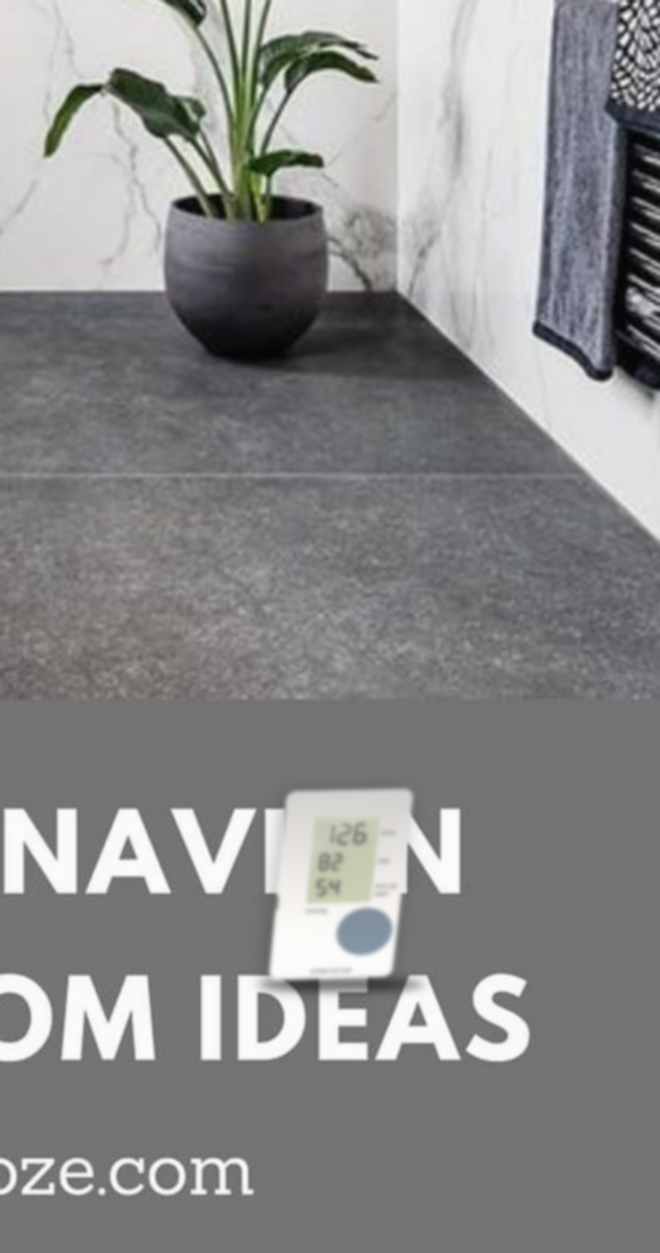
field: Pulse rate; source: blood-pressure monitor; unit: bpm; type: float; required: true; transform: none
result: 54 bpm
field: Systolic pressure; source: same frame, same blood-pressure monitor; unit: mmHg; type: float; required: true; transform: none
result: 126 mmHg
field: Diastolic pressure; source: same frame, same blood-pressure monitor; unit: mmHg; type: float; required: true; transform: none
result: 82 mmHg
